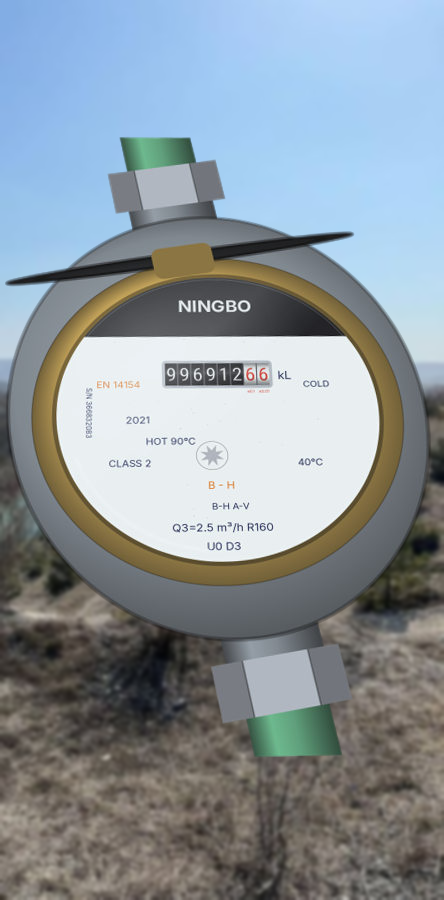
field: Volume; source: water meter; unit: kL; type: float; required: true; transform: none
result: 996912.66 kL
